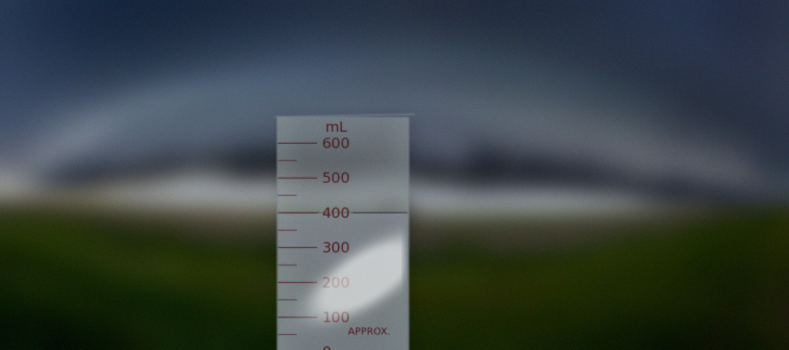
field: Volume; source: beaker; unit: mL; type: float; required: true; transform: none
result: 400 mL
